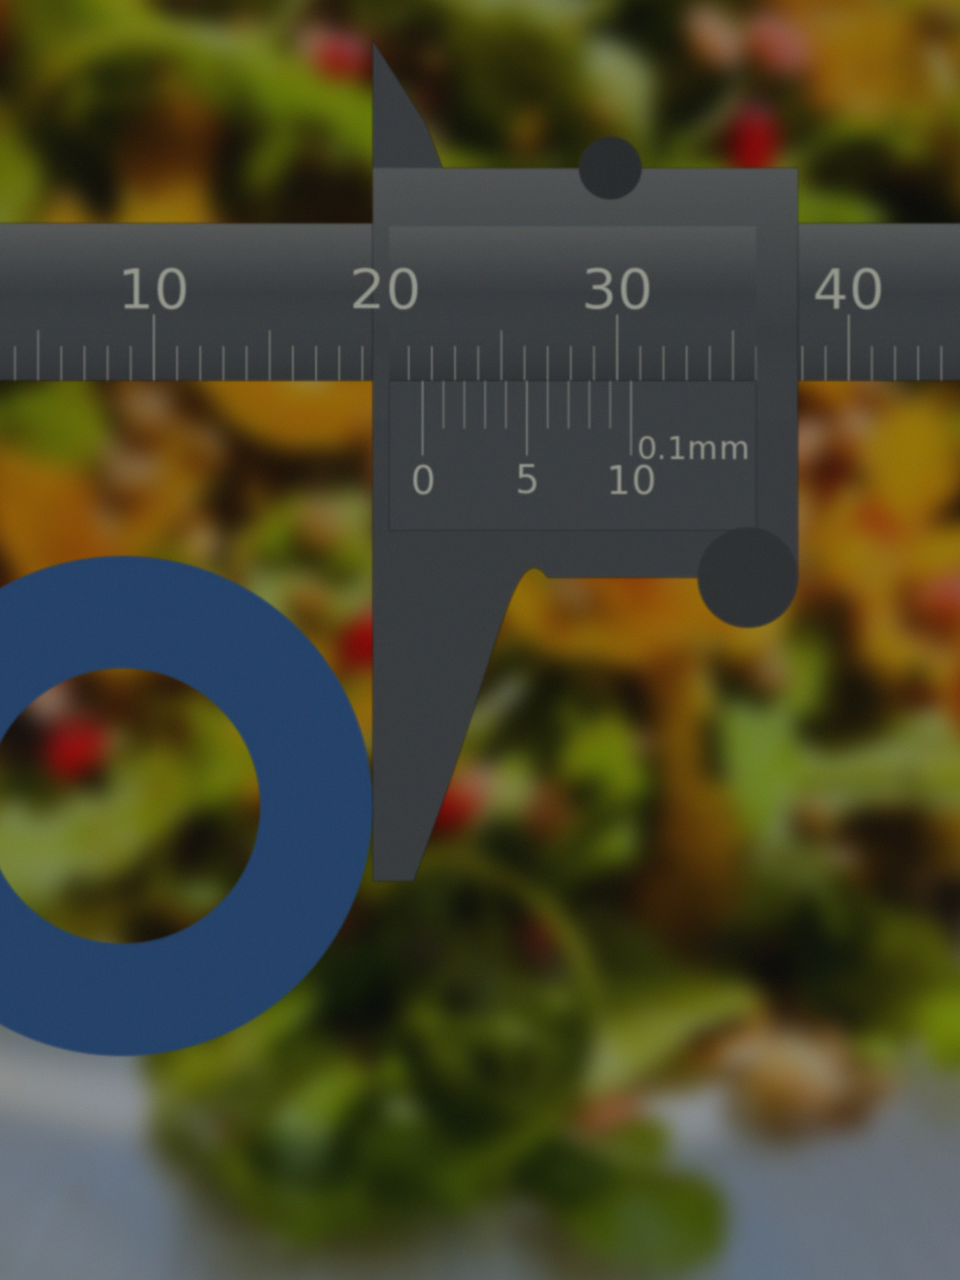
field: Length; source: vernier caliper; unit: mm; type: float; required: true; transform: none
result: 21.6 mm
